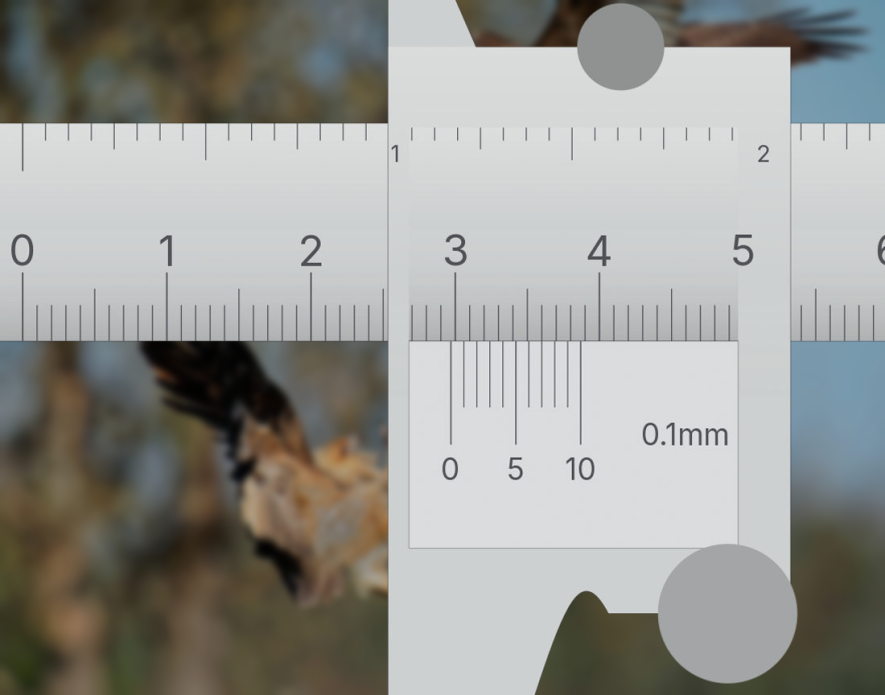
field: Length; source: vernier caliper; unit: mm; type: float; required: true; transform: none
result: 29.7 mm
